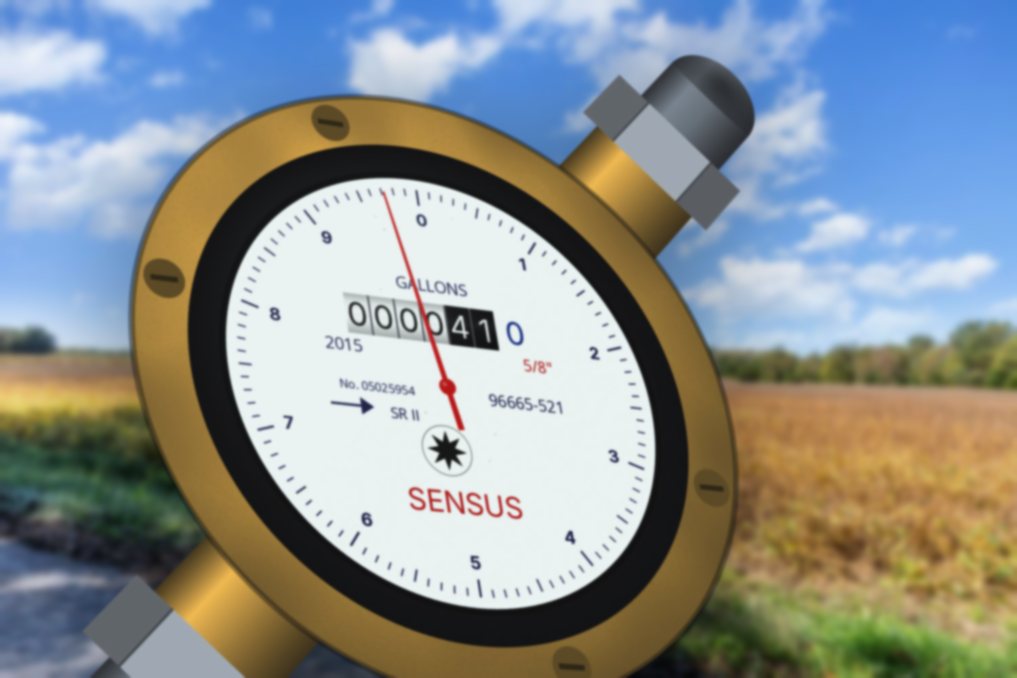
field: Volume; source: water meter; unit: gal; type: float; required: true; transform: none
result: 409.7 gal
